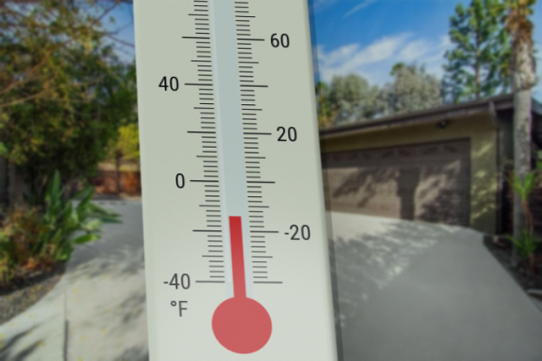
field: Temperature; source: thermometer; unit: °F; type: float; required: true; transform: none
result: -14 °F
